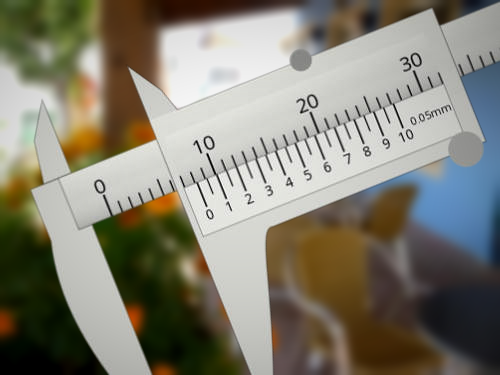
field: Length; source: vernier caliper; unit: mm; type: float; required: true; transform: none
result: 8.2 mm
